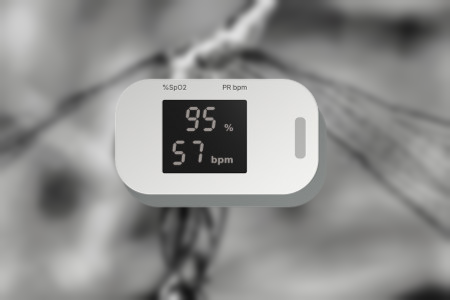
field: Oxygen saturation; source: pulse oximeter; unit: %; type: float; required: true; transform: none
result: 95 %
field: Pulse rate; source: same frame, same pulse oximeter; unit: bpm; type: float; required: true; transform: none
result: 57 bpm
